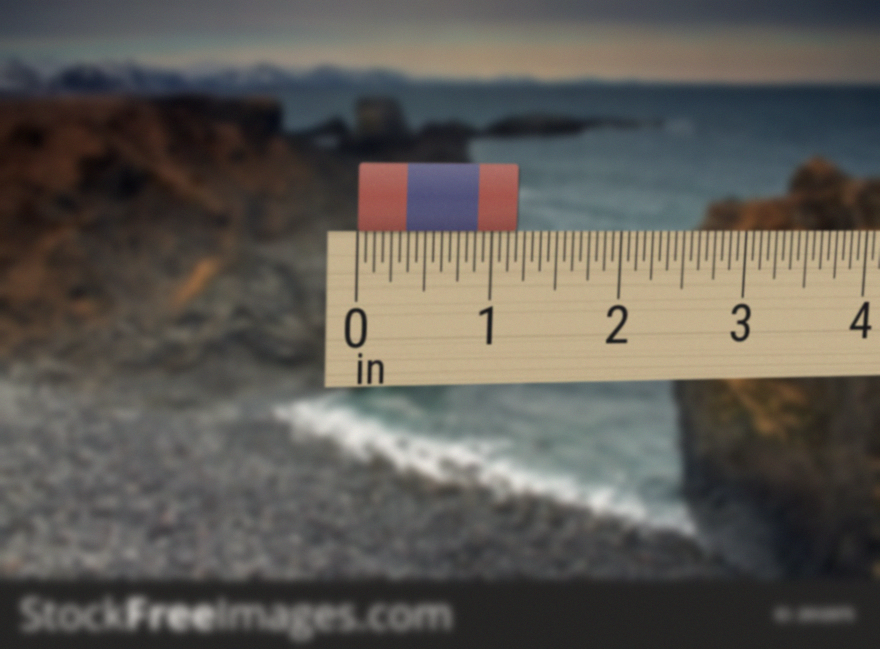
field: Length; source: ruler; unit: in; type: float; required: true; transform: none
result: 1.1875 in
